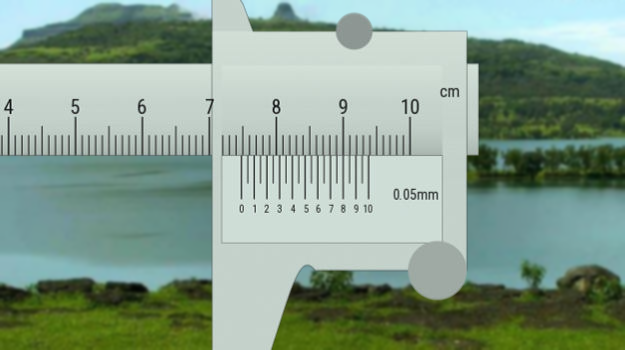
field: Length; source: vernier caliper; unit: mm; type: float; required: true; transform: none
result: 74.8 mm
